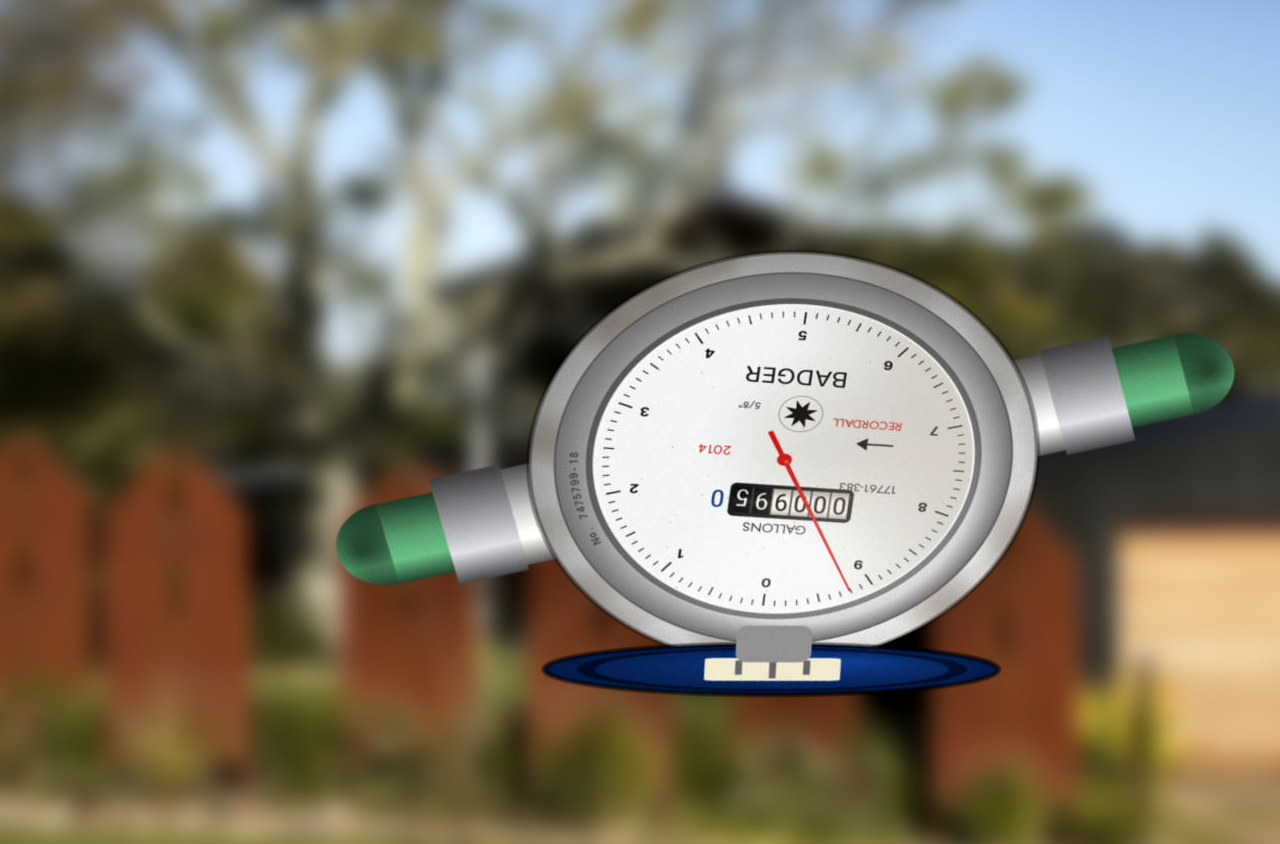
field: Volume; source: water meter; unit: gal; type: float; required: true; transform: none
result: 9949.2 gal
